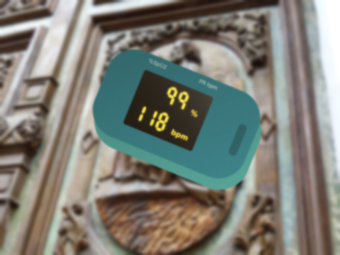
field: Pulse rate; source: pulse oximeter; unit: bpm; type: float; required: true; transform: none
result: 118 bpm
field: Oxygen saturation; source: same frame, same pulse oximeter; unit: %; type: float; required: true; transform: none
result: 99 %
